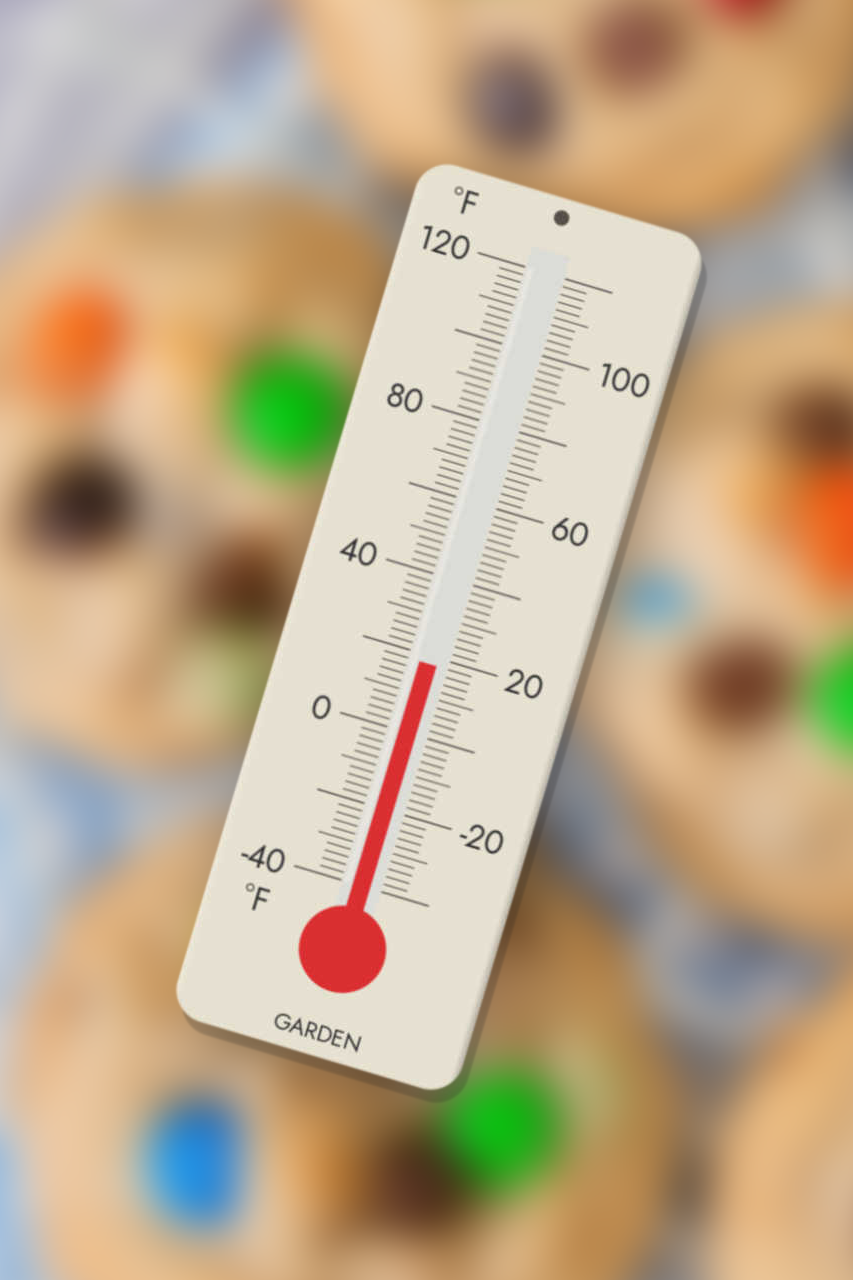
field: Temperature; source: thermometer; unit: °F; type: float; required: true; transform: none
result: 18 °F
